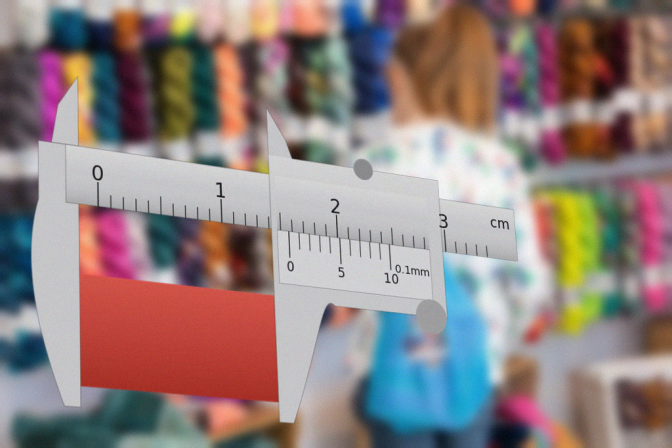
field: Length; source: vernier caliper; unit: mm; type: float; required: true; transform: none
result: 15.7 mm
